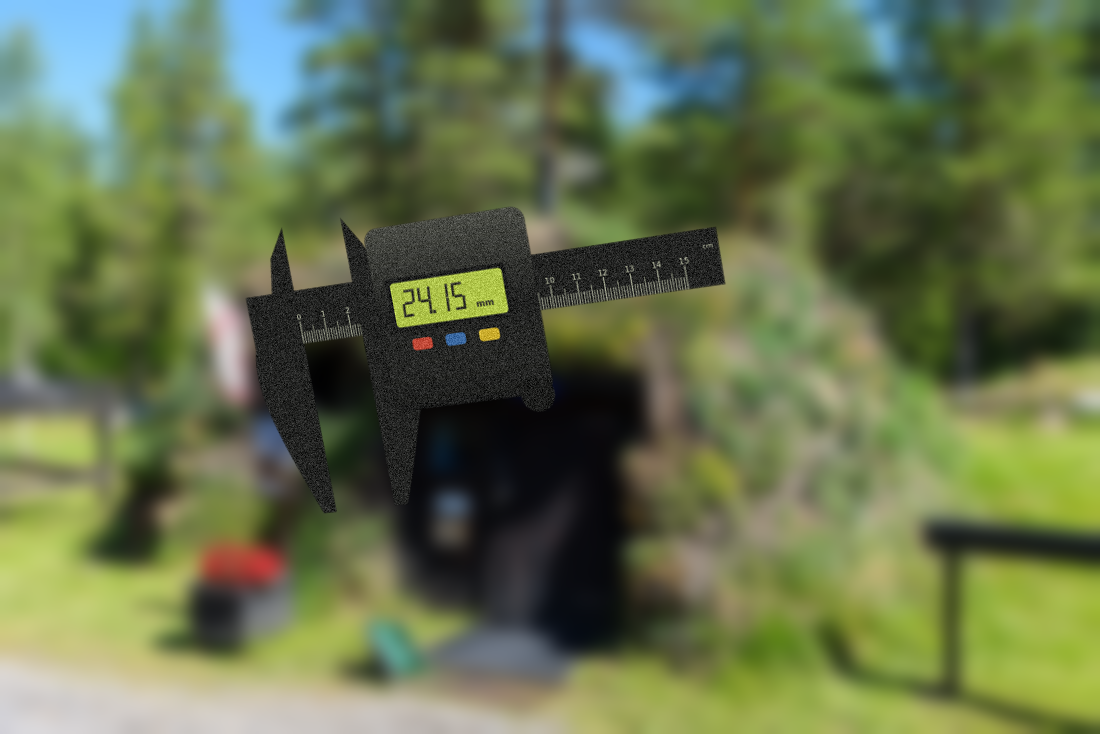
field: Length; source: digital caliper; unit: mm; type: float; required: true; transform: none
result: 24.15 mm
